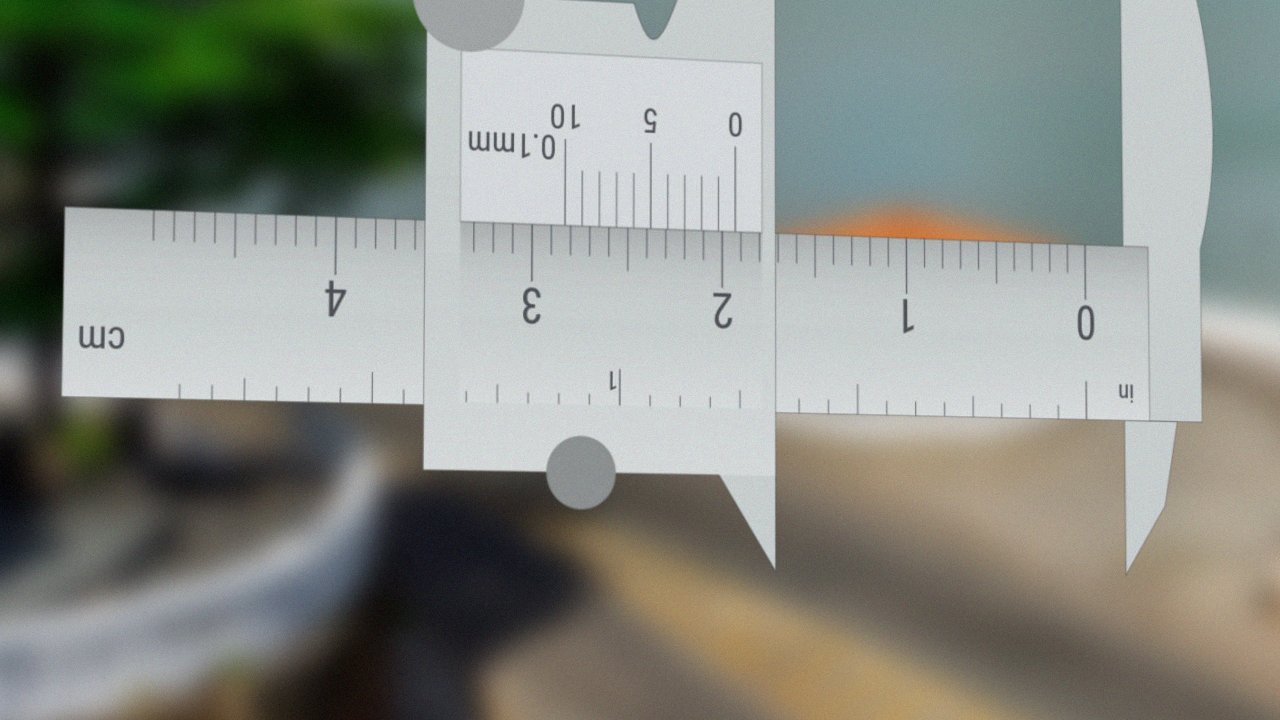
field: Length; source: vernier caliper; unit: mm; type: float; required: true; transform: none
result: 19.3 mm
